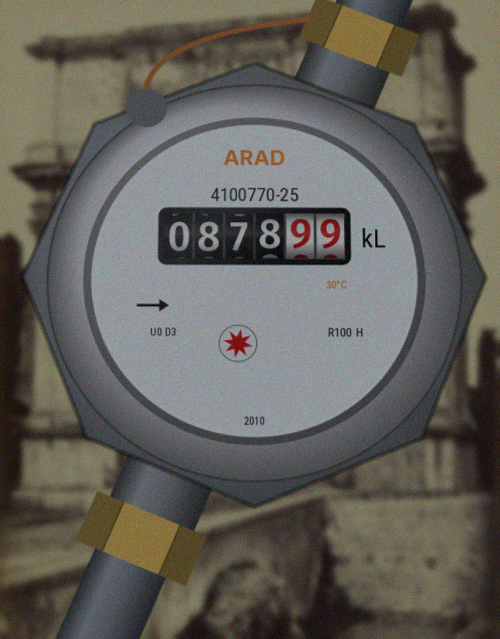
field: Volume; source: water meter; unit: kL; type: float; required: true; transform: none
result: 878.99 kL
